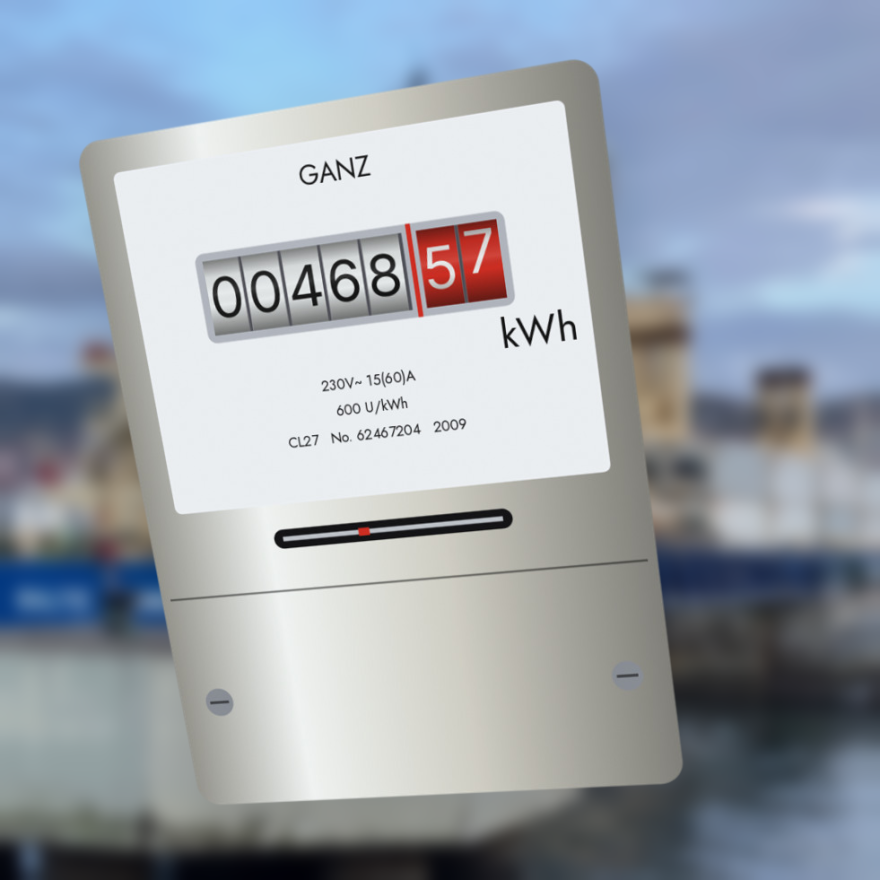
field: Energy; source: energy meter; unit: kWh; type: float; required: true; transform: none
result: 468.57 kWh
